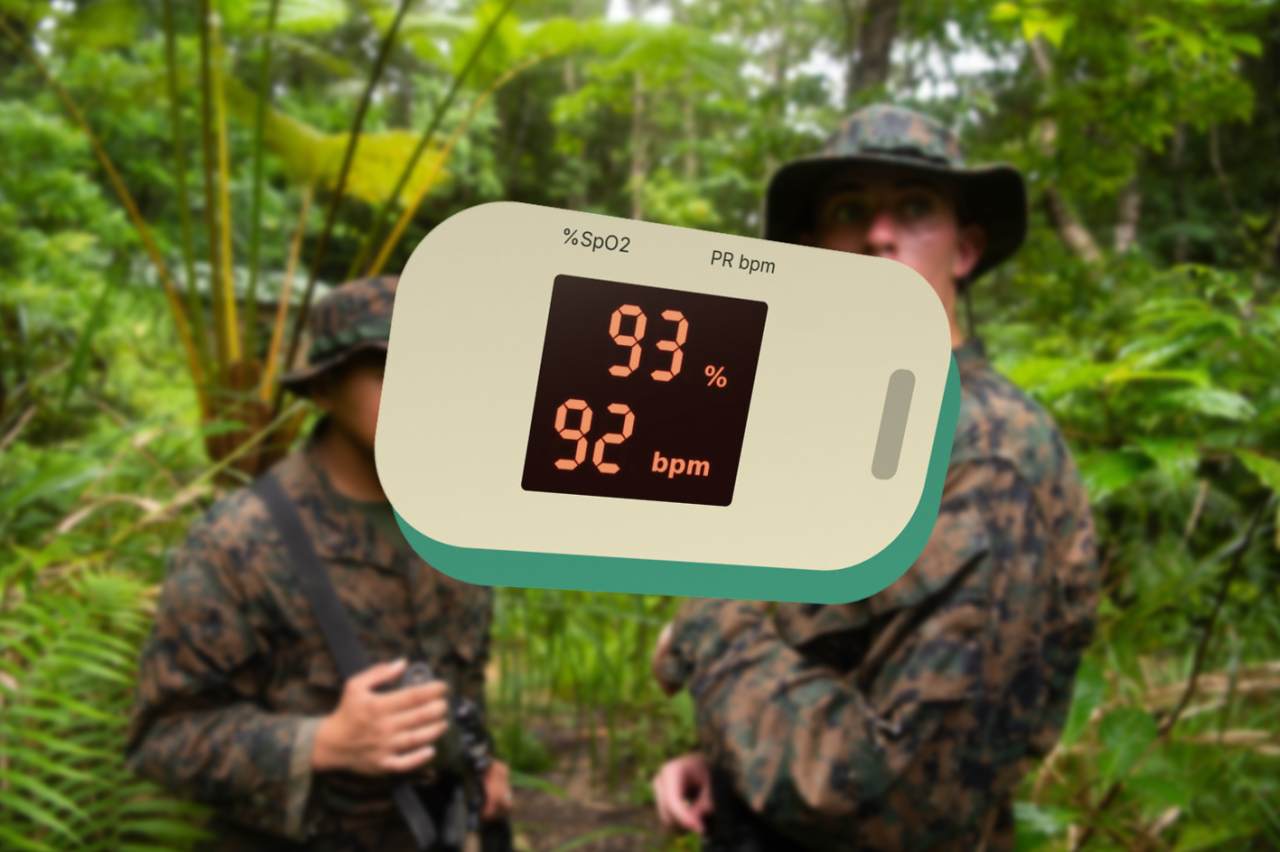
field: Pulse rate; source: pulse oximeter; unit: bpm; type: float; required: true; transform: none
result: 92 bpm
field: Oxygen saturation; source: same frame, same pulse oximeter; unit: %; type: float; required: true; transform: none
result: 93 %
